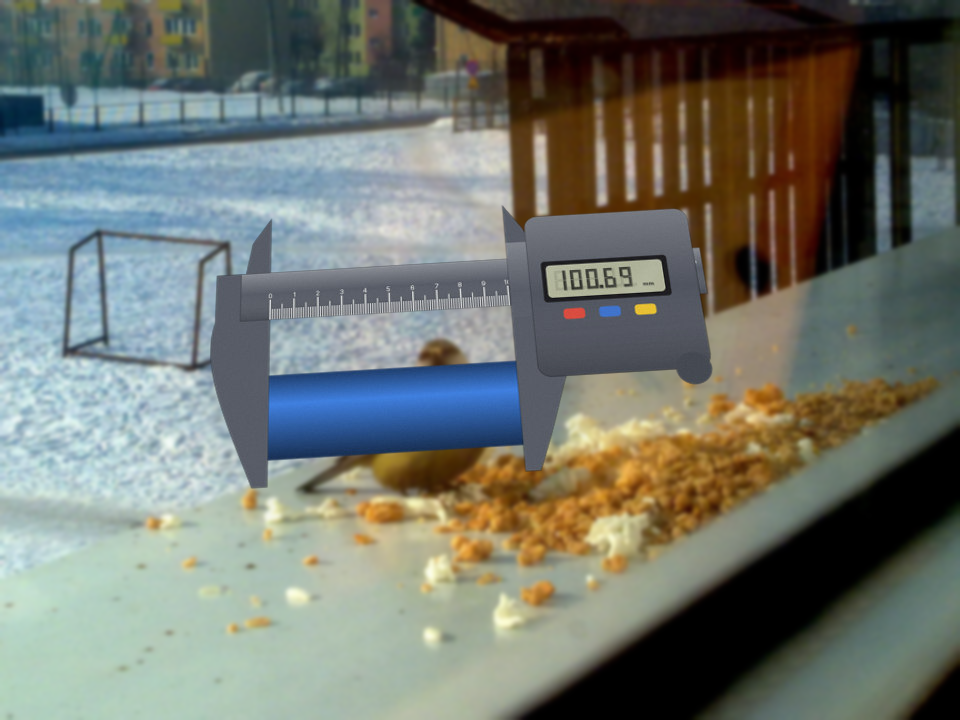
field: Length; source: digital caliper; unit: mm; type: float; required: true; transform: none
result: 100.69 mm
